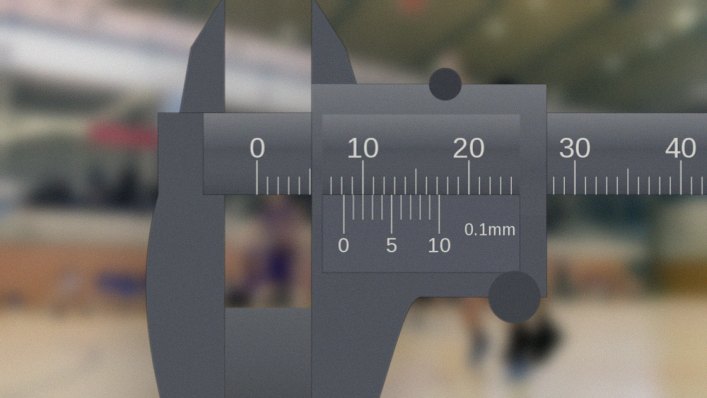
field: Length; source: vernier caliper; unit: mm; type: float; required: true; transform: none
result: 8.2 mm
